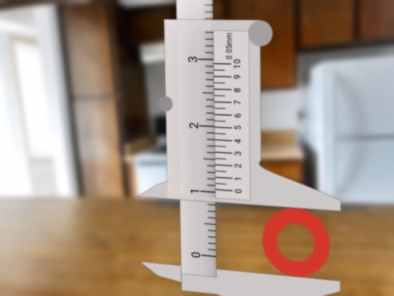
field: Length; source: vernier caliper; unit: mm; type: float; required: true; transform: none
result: 10.4 mm
